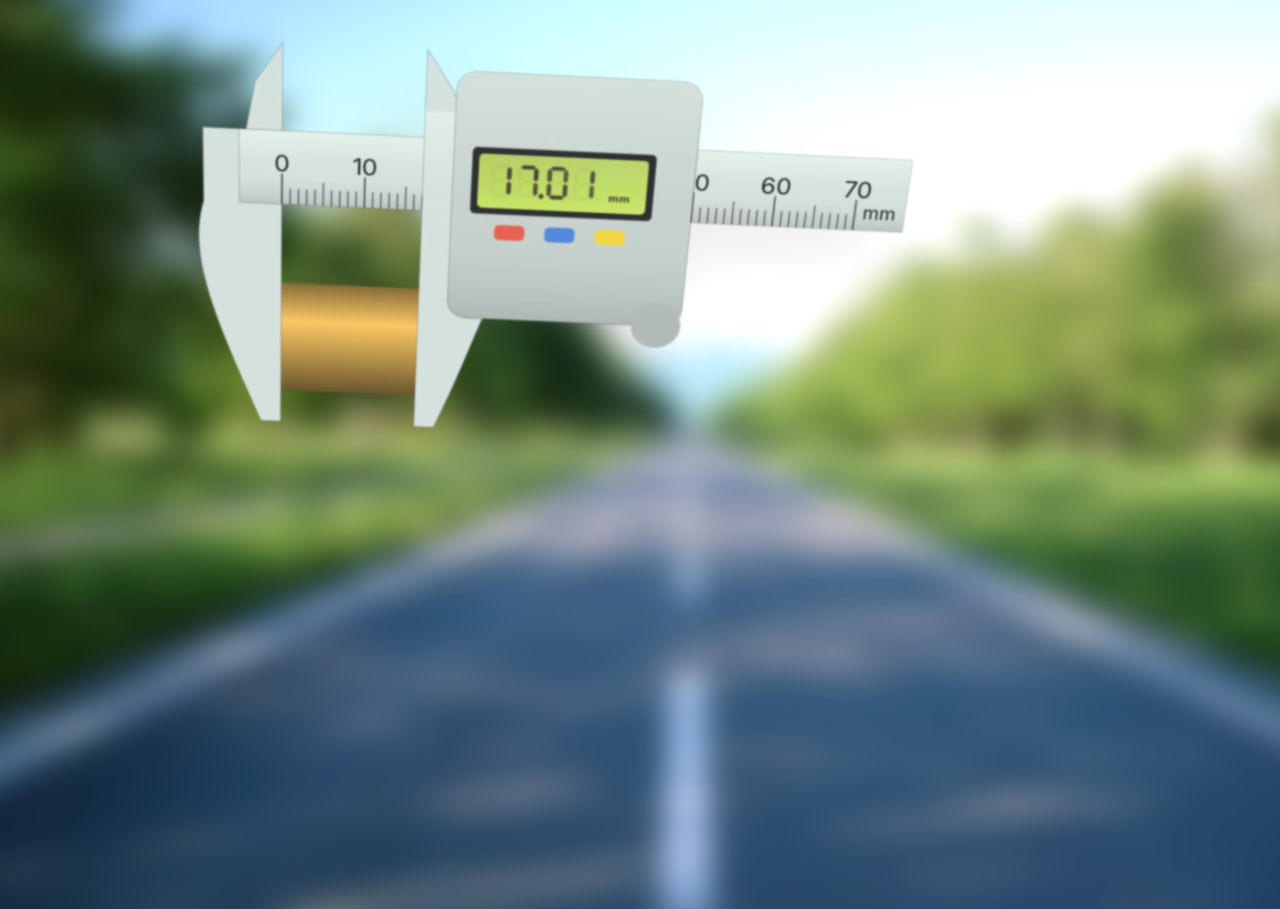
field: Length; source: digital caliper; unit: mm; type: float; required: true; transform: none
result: 17.01 mm
